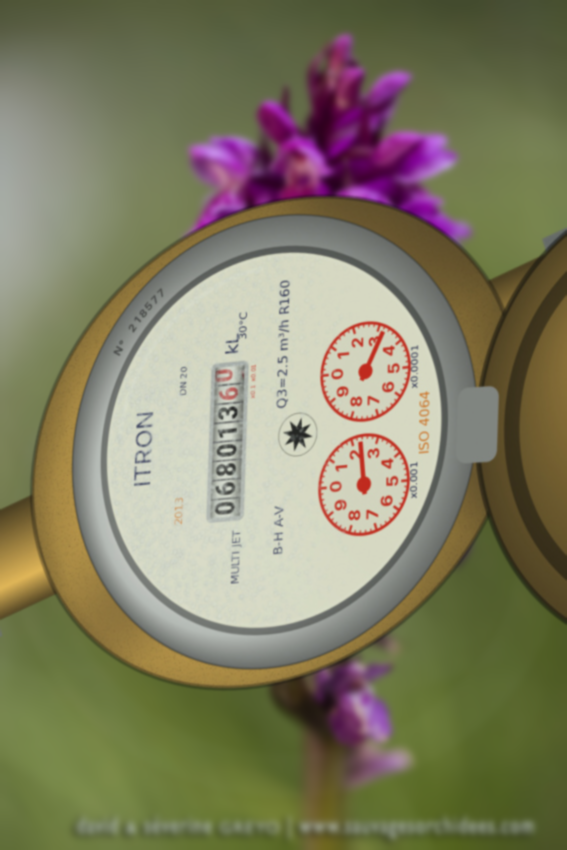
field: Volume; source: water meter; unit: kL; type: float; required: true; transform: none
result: 68013.6023 kL
